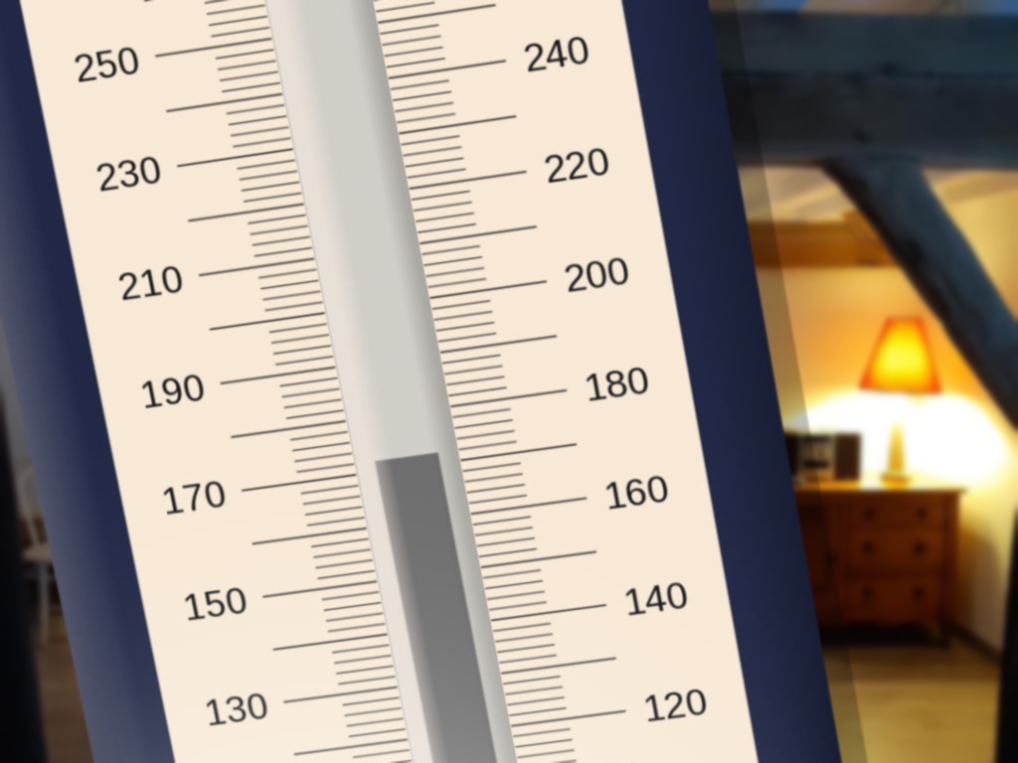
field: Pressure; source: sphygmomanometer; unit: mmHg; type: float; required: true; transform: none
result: 172 mmHg
